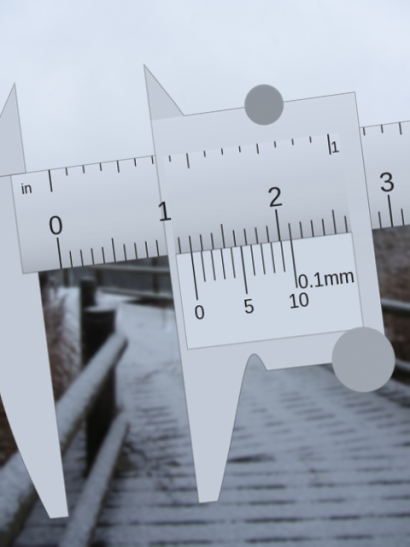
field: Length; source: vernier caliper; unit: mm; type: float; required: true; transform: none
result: 12.0 mm
